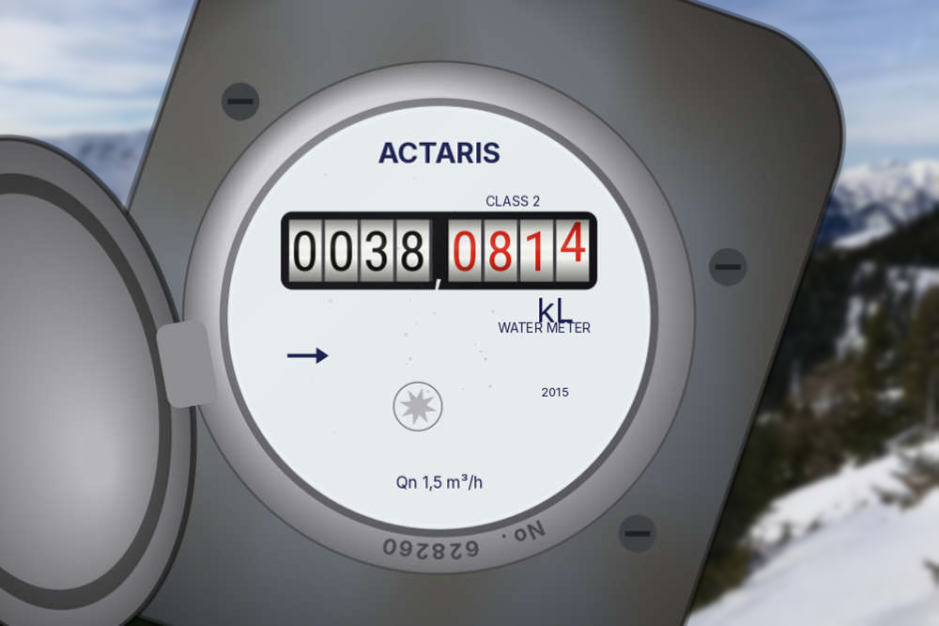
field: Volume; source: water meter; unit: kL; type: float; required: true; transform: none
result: 38.0814 kL
